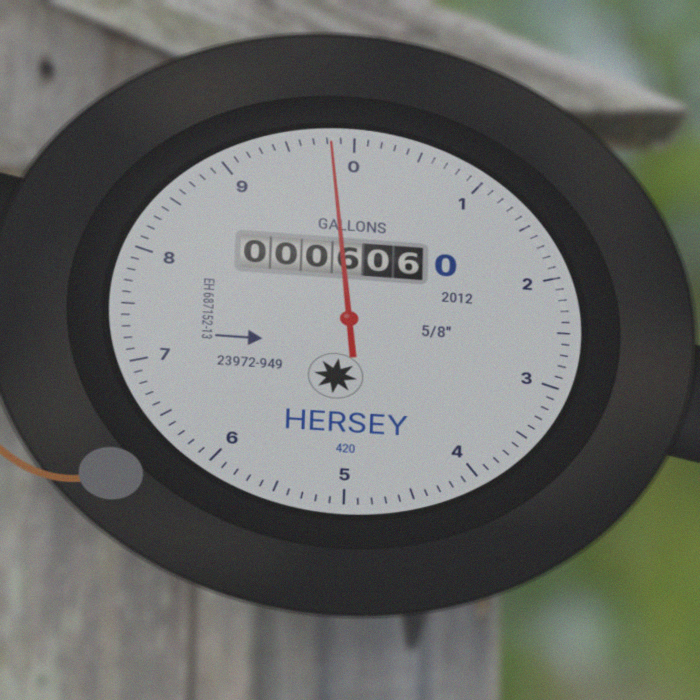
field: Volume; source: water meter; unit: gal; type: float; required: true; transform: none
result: 6059.8 gal
